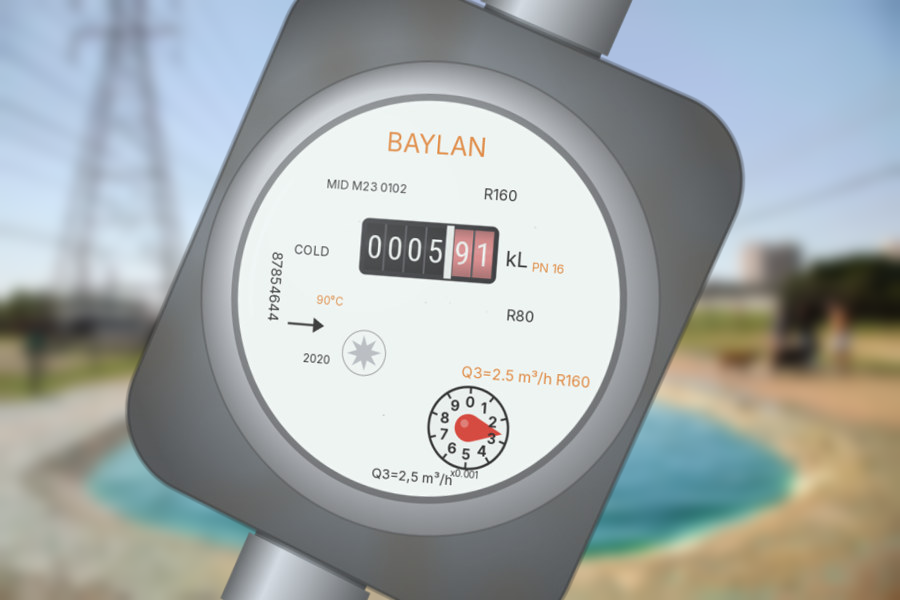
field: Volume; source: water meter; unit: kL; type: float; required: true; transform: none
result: 5.912 kL
